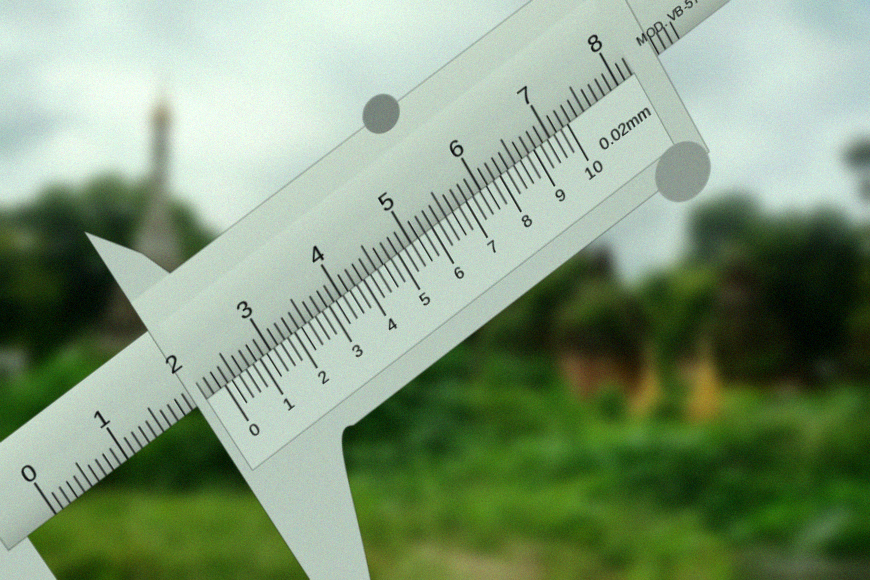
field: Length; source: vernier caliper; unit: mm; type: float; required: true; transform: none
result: 23.6 mm
